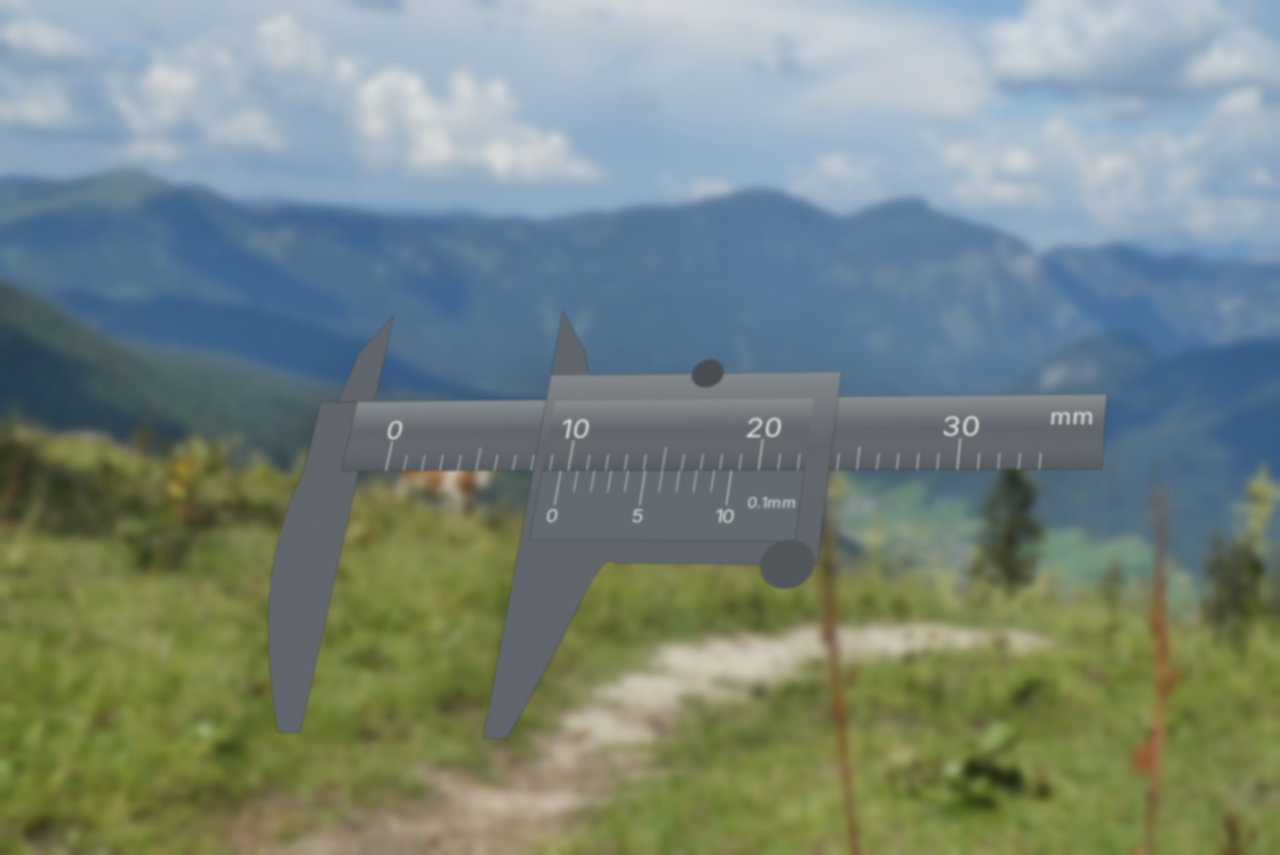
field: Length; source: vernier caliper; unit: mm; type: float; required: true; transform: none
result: 9.6 mm
